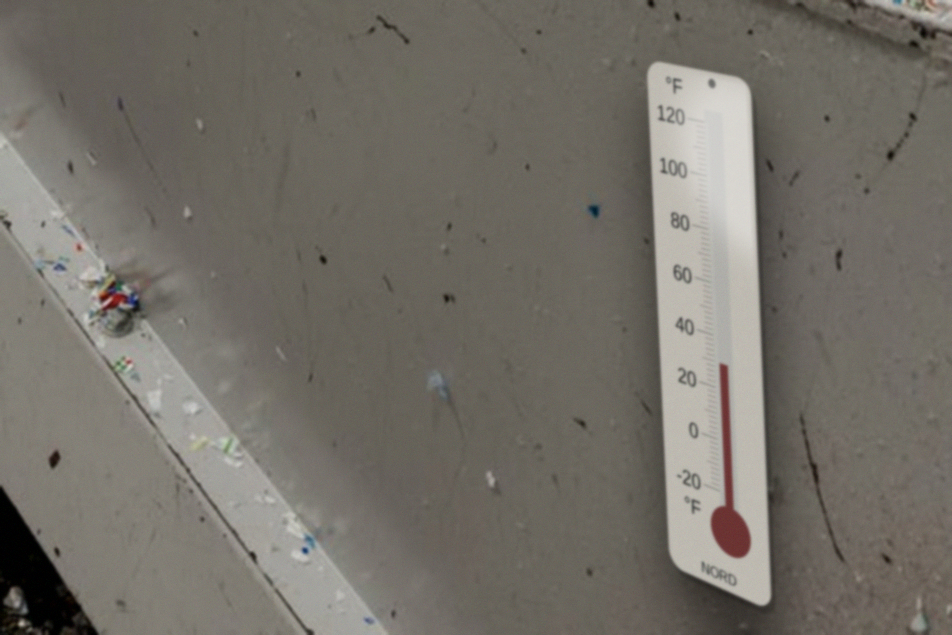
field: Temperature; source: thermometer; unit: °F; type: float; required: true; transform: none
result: 30 °F
